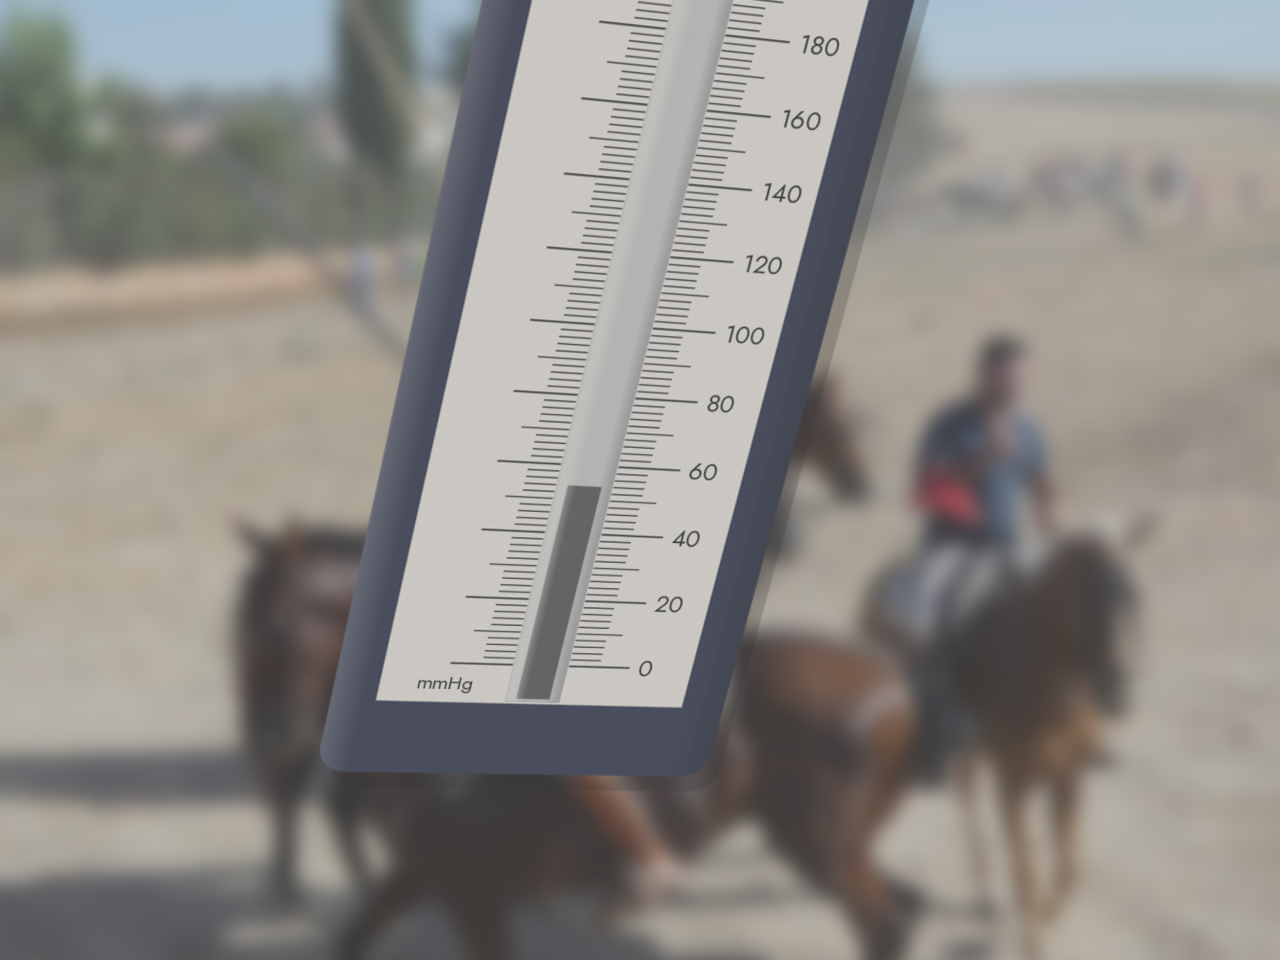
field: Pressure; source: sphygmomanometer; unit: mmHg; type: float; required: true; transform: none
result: 54 mmHg
